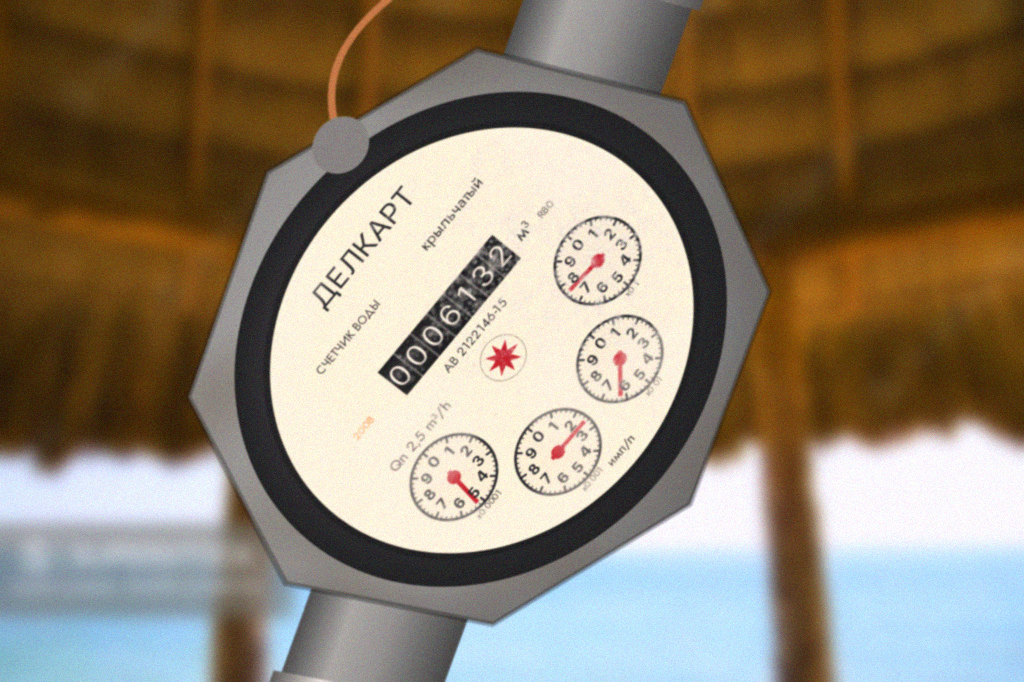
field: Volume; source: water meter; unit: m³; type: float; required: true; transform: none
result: 6132.7625 m³
